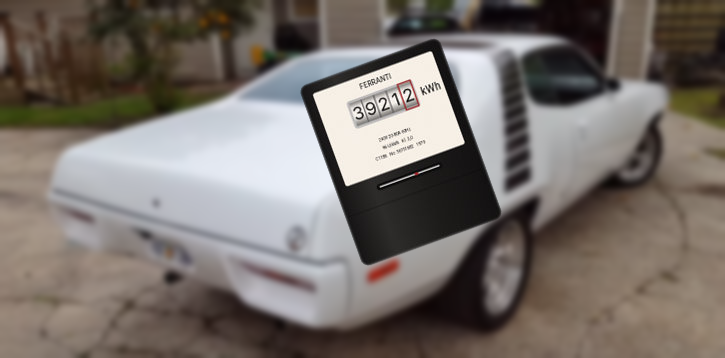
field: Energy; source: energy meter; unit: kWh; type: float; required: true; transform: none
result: 3921.2 kWh
